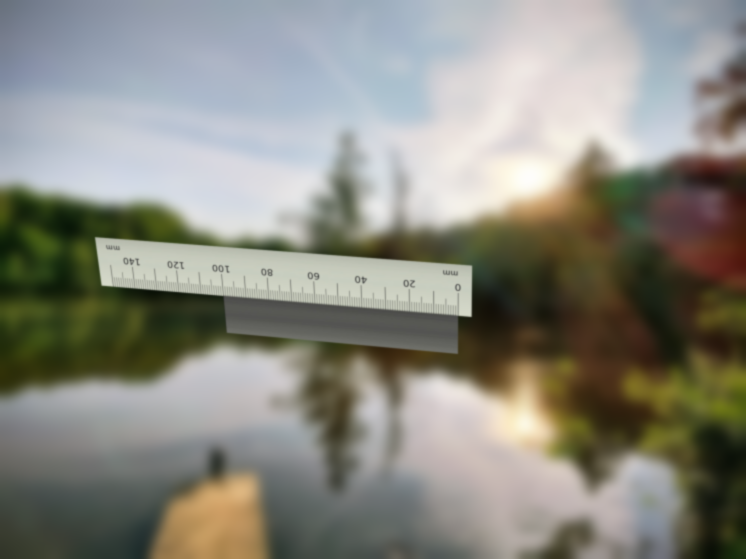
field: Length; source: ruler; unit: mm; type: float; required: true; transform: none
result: 100 mm
